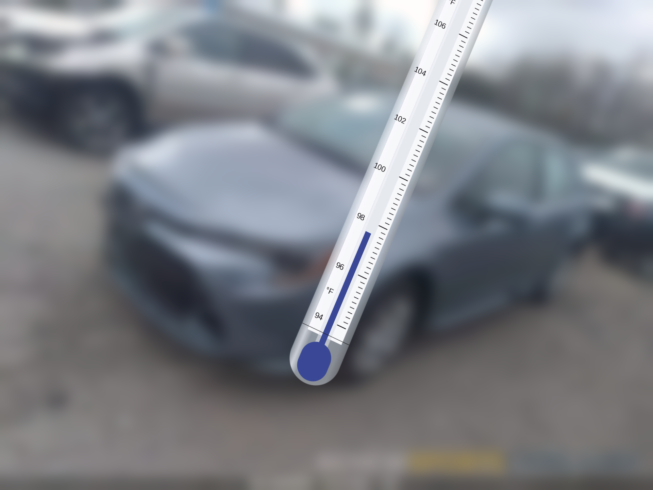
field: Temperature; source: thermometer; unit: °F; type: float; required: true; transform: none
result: 97.6 °F
